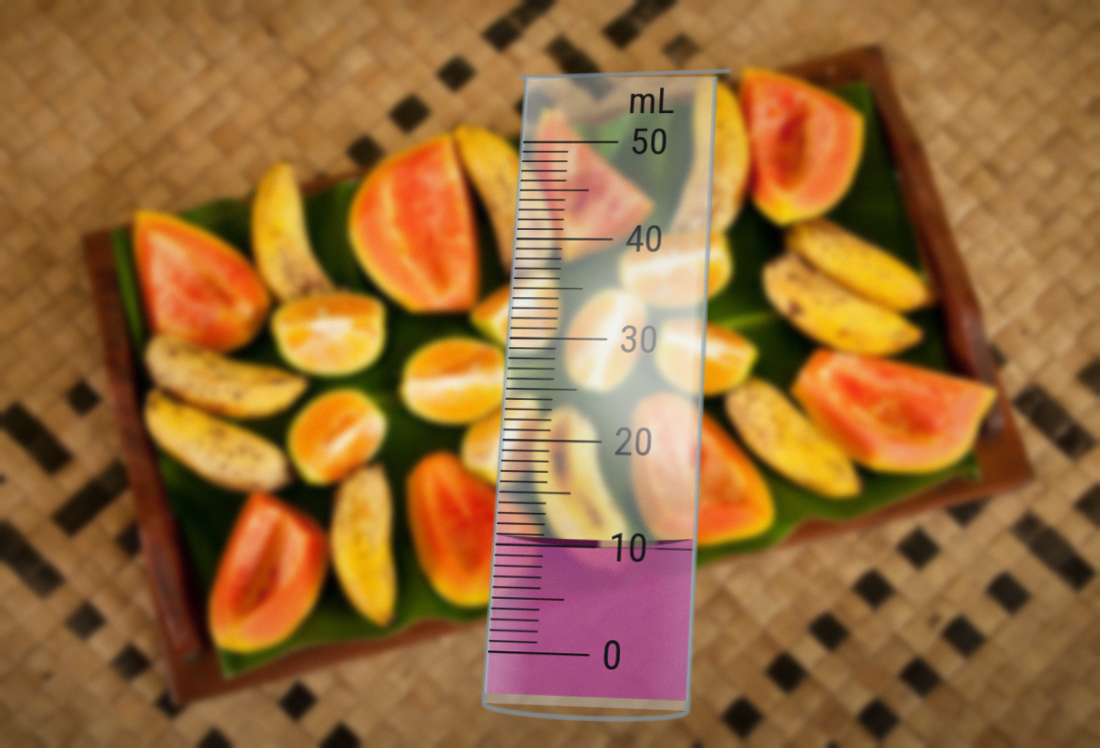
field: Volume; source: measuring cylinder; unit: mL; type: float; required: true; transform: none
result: 10 mL
